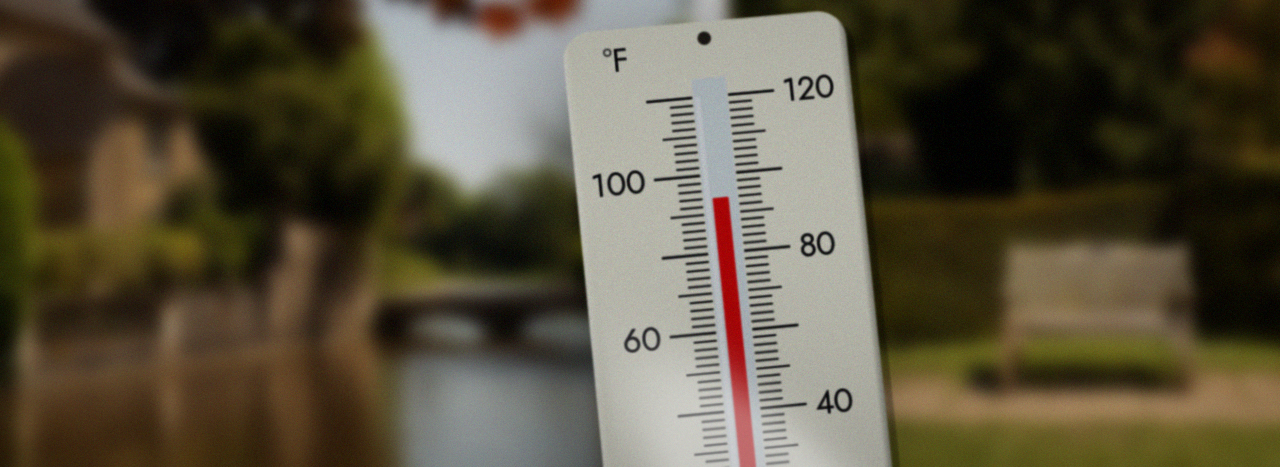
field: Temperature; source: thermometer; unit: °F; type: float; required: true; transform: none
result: 94 °F
